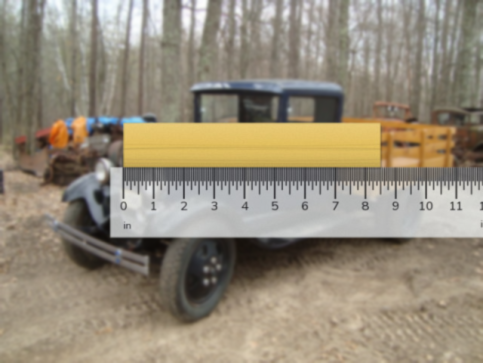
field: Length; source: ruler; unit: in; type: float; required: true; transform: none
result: 8.5 in
